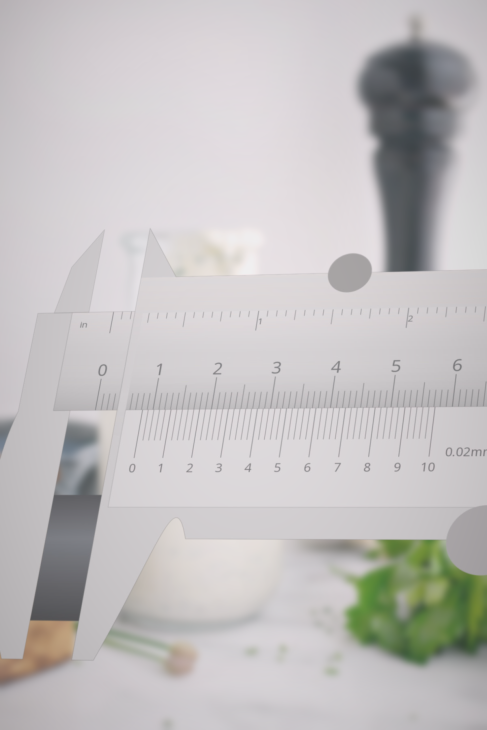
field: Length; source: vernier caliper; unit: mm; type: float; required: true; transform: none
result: 8.2 mm
